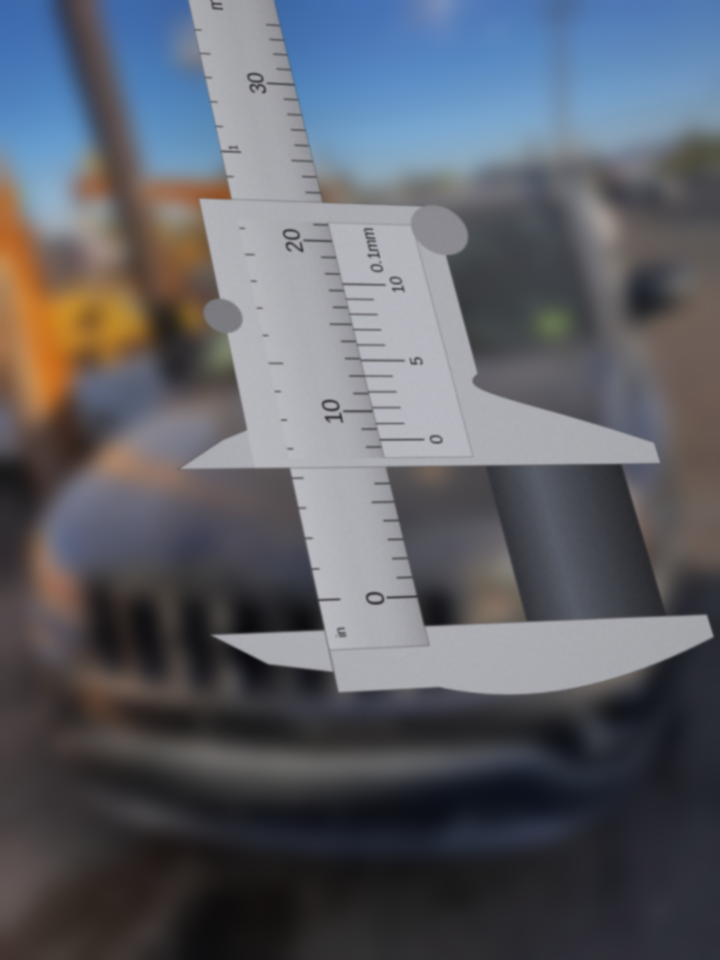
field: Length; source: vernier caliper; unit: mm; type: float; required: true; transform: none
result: 8.4 mm
